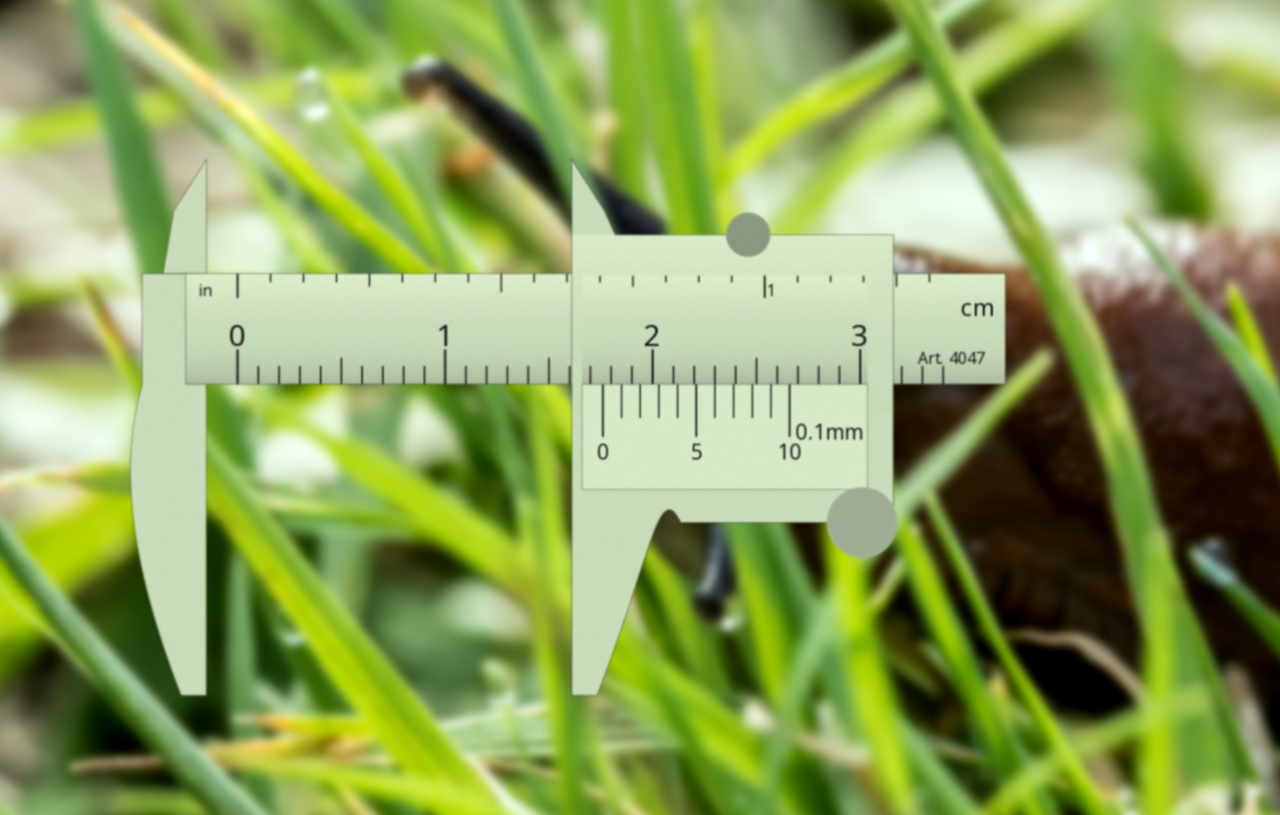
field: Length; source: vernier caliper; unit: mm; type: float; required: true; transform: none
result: 17.6 mm
